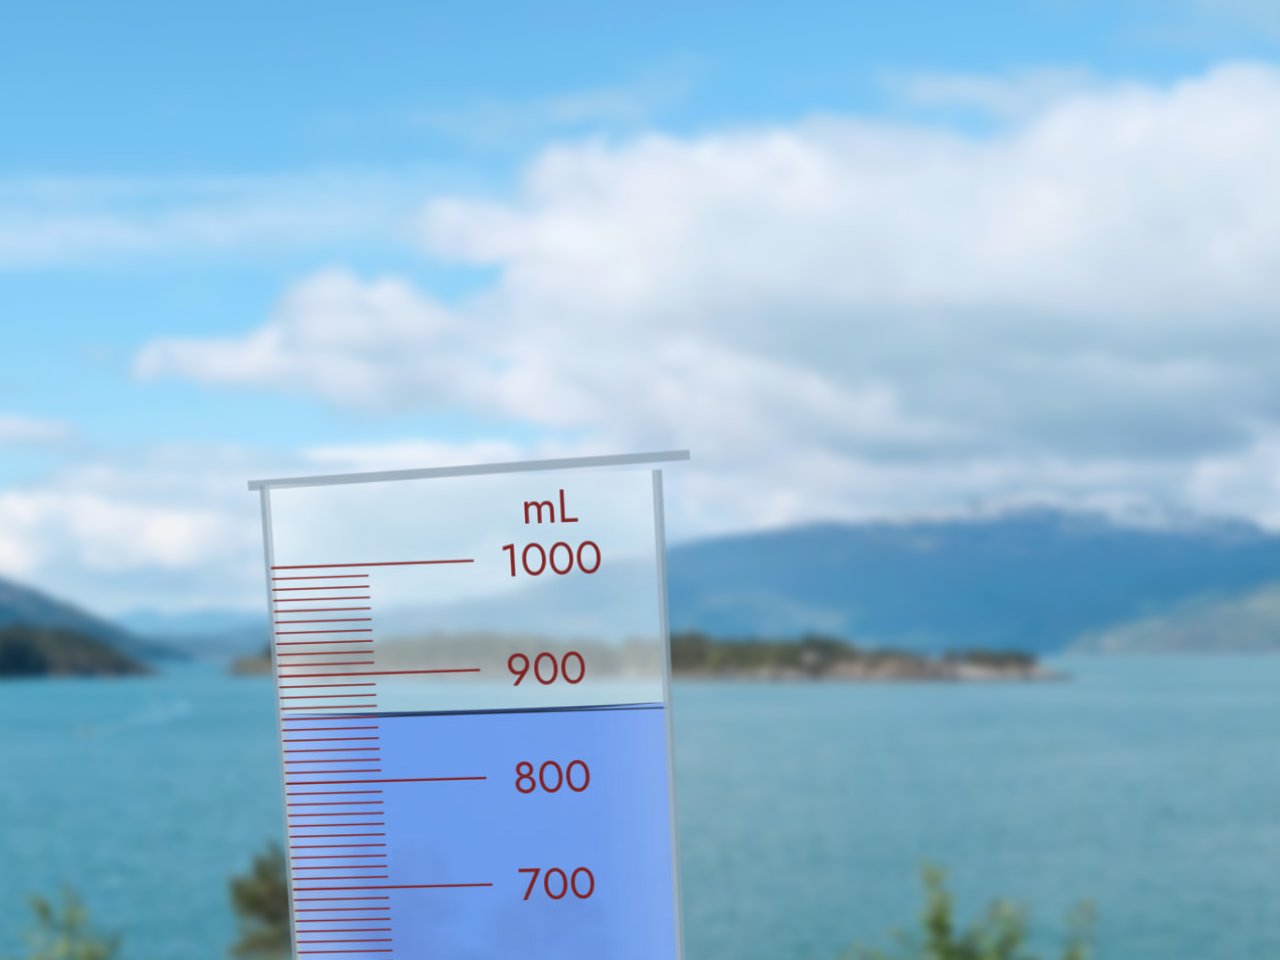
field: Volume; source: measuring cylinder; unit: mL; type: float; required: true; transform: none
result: 860 mL
